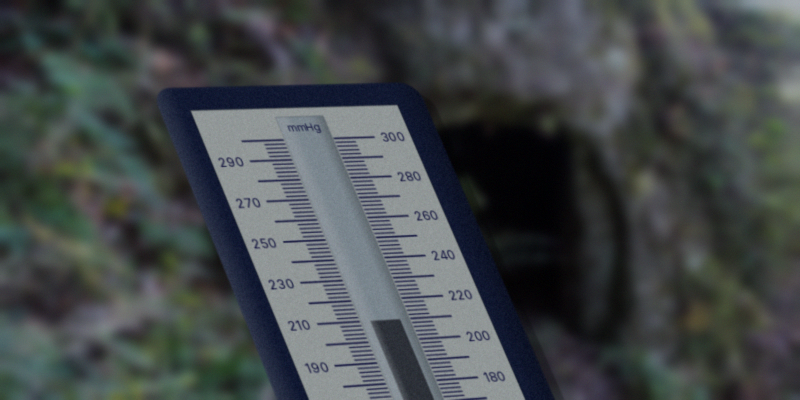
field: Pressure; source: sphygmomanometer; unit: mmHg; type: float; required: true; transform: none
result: 210 mmHg
